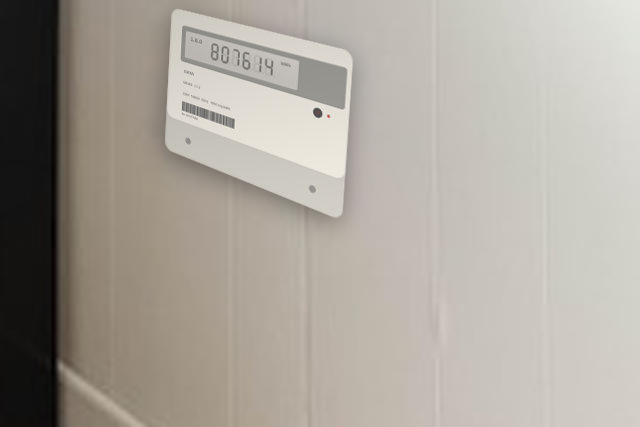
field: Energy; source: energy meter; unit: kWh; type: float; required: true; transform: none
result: 807614 kWh
